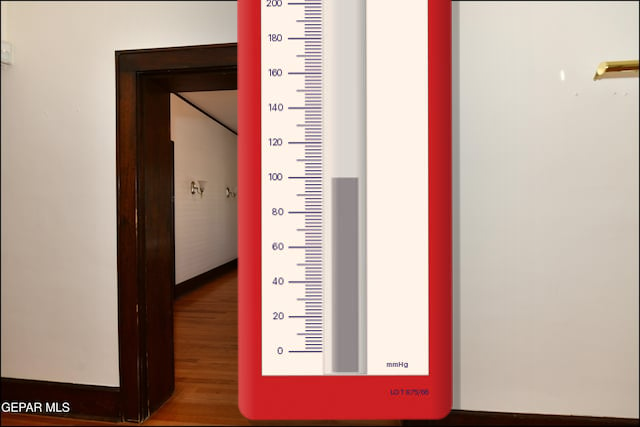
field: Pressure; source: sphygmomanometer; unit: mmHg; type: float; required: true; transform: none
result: 100 mmHg
